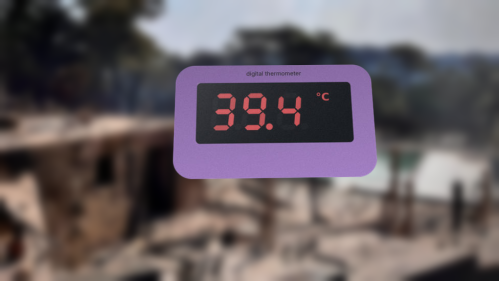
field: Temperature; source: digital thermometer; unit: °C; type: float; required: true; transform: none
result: 39.4 °C
